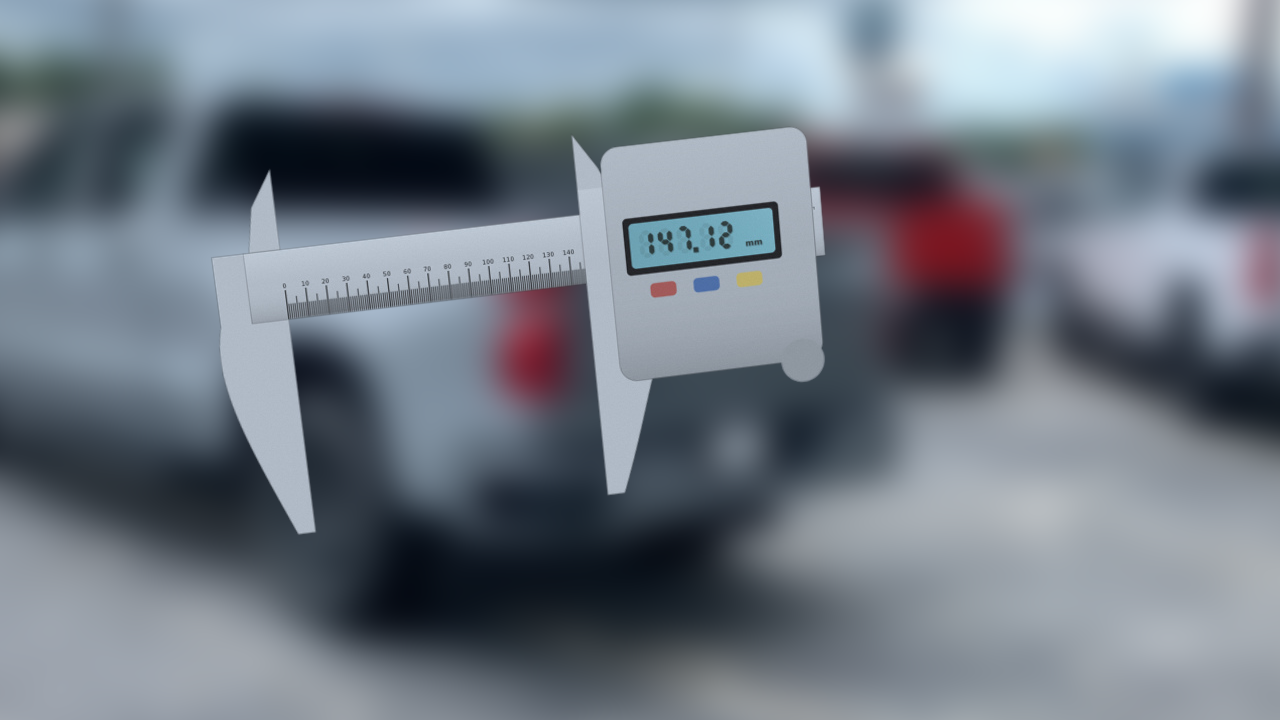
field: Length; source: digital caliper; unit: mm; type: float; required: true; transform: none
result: 147.12 mm
